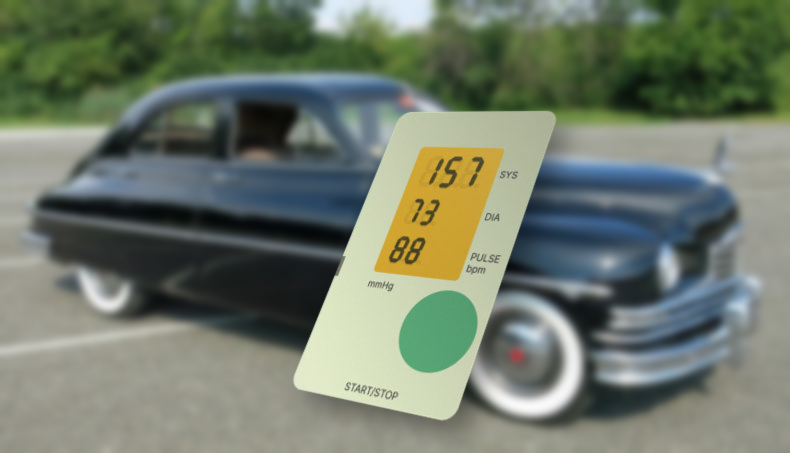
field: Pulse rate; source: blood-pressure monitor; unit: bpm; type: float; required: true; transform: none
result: 88 bpm
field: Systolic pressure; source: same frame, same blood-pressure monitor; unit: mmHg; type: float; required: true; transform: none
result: 157 mmHg
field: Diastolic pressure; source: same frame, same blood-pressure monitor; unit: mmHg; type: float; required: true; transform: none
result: 73 mmHg
